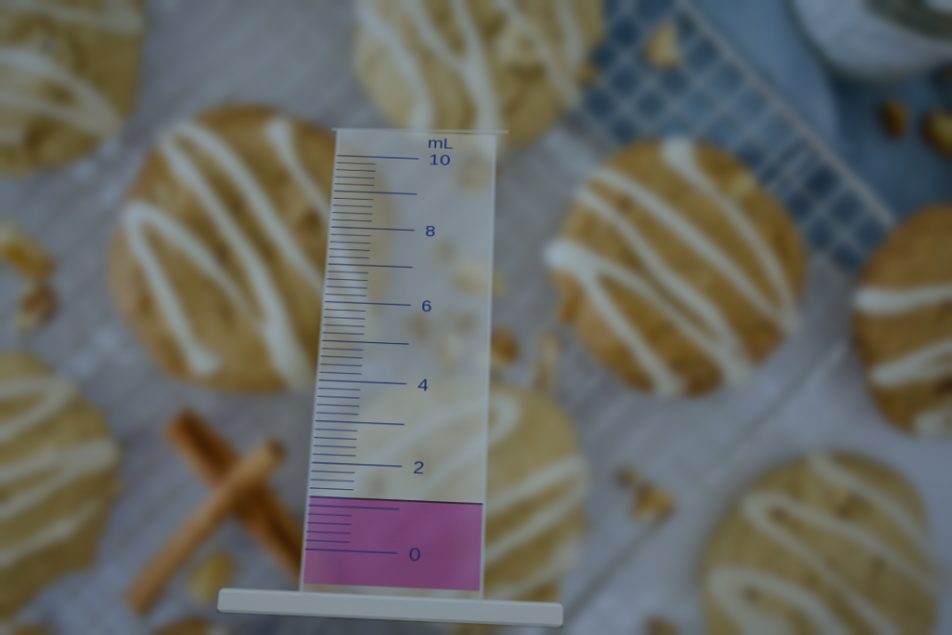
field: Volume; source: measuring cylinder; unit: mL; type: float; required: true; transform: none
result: 1.2 mL
